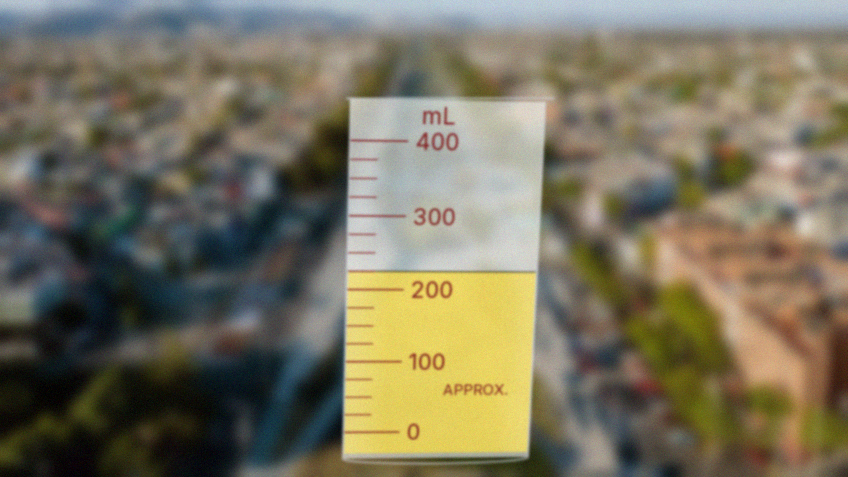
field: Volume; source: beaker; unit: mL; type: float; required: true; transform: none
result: 225 mL
